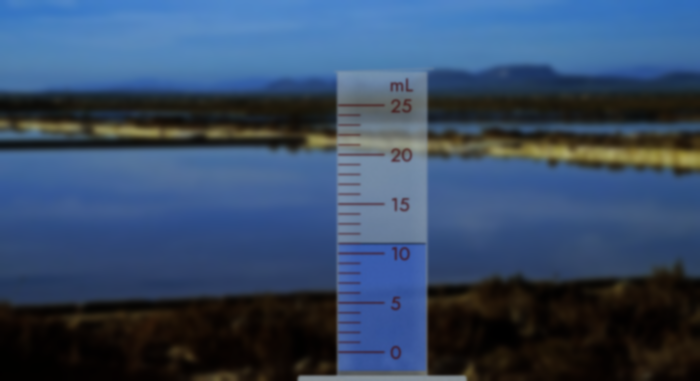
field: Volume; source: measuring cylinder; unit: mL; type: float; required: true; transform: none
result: 11 mL
